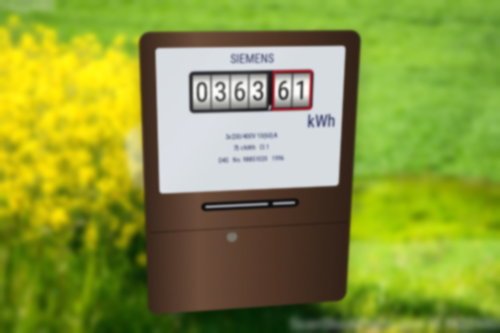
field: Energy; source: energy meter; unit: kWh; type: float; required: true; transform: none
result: 363.61 kWh
